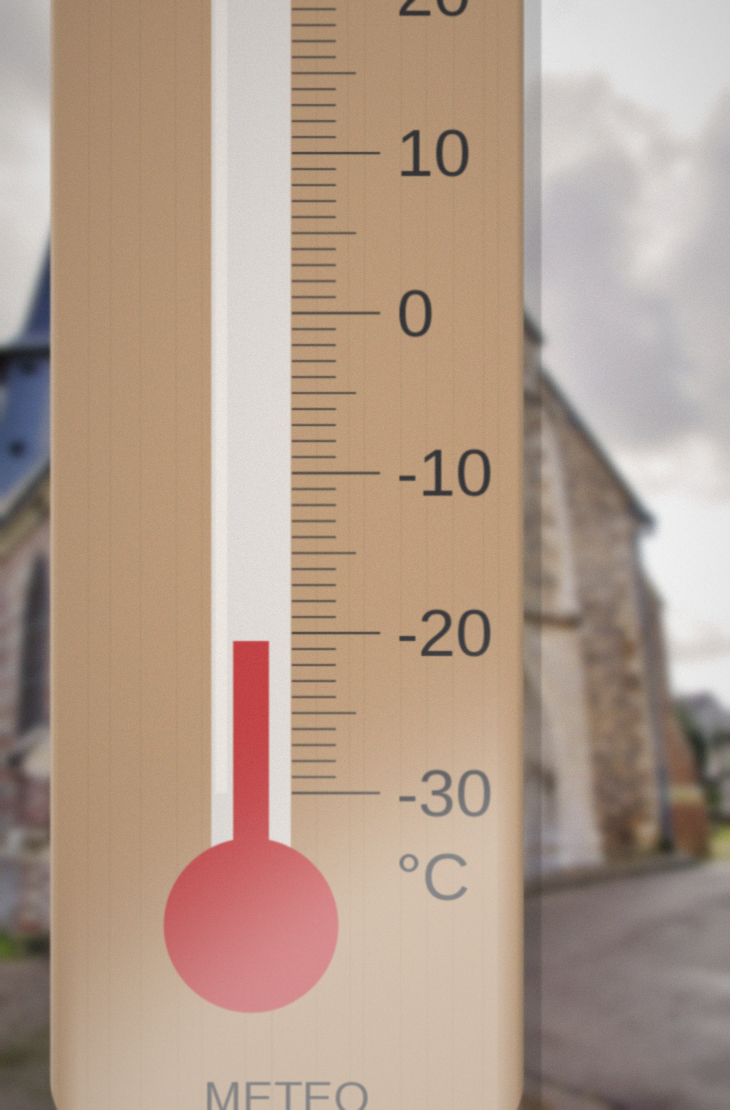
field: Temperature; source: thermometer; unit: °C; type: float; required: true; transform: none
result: -20.5 °C
